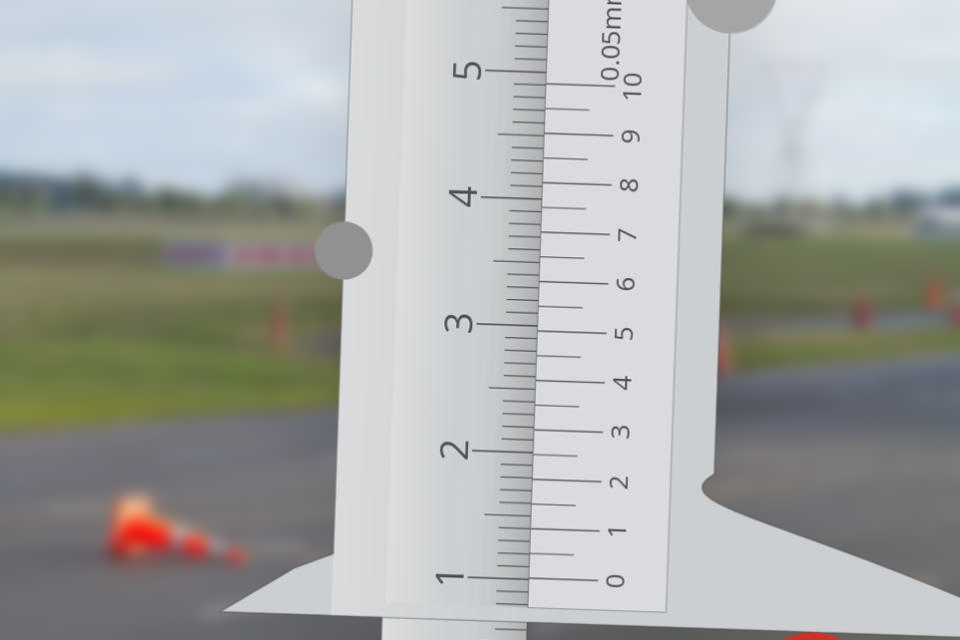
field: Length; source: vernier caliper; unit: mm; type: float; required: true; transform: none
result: 10.1 mm
